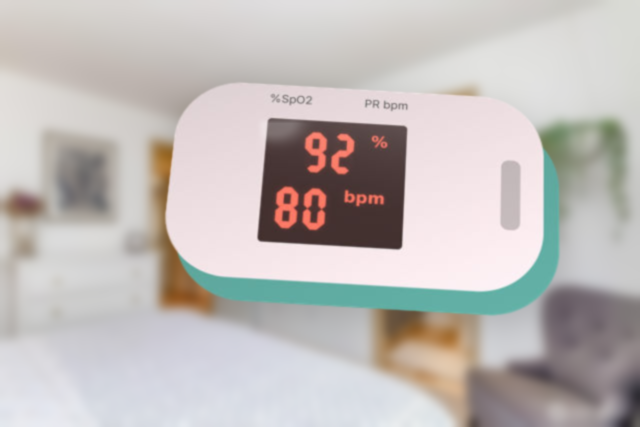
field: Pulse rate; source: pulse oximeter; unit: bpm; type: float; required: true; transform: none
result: 80 bpm
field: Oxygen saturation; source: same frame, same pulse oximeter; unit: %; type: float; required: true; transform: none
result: 92 %
